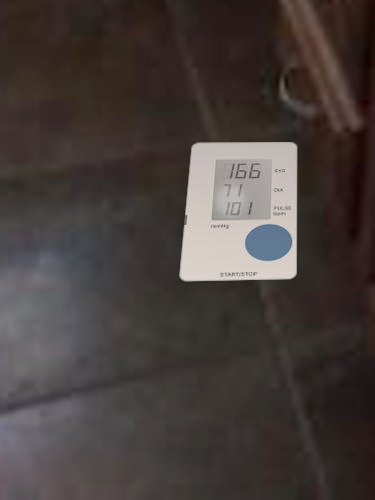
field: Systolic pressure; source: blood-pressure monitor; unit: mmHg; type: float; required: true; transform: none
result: 166 mmHg
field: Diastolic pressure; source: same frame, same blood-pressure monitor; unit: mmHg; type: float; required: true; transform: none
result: 71 mmHg
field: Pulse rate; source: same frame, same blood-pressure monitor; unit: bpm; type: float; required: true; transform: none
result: 101 bpm
